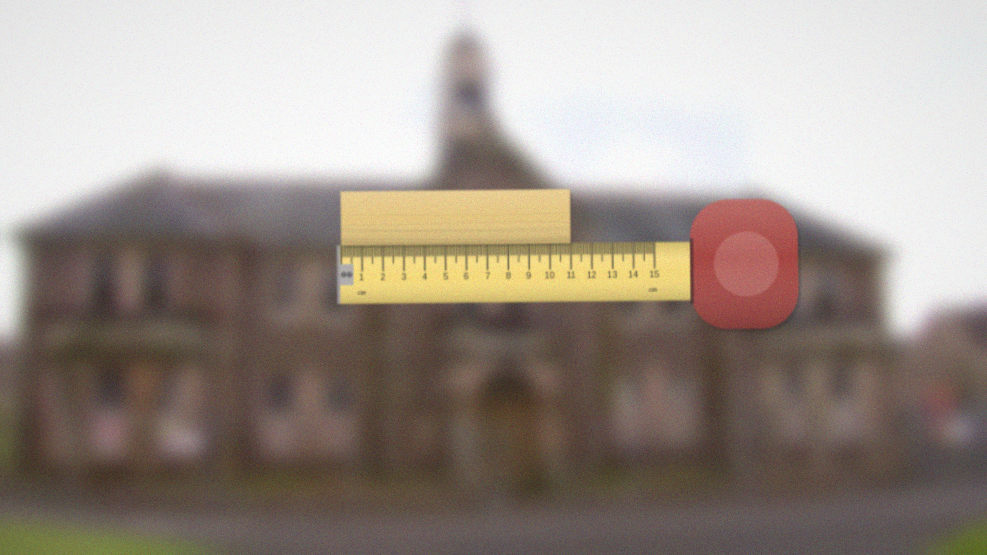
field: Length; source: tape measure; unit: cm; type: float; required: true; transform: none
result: 11 cm
